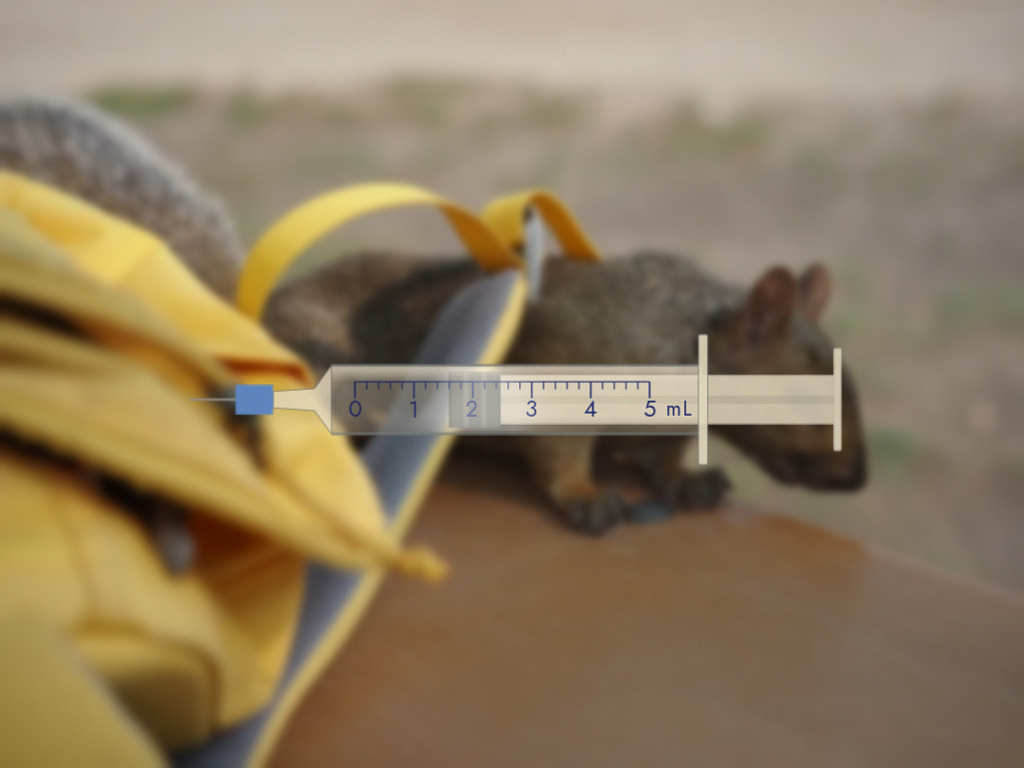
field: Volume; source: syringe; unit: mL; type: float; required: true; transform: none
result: 1.6 mL
